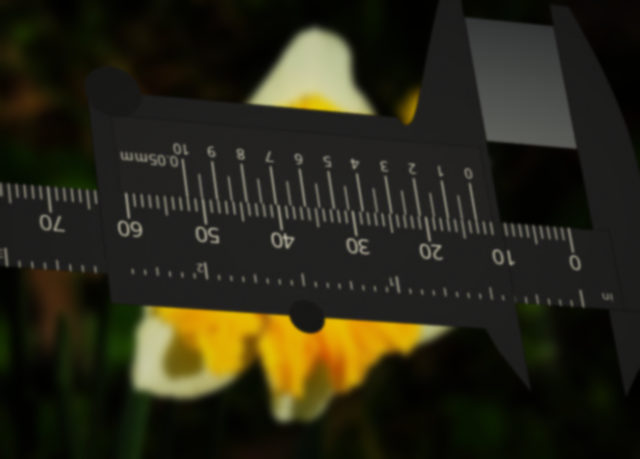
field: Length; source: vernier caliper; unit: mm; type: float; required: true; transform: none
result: 13.0 mm
